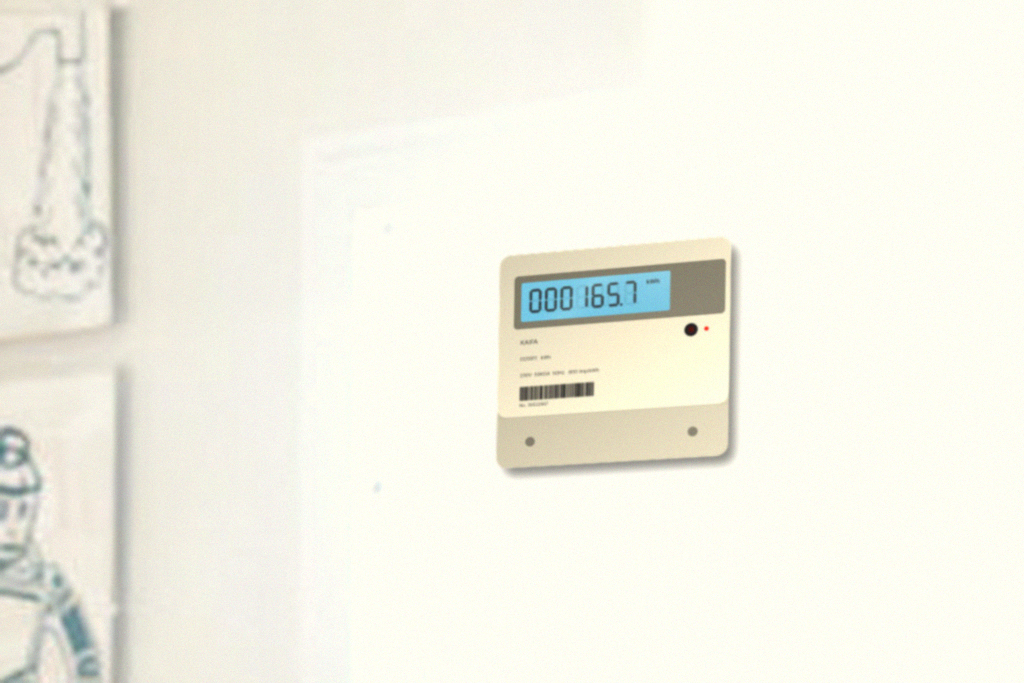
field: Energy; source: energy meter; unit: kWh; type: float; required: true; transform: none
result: 165.7 kWh
